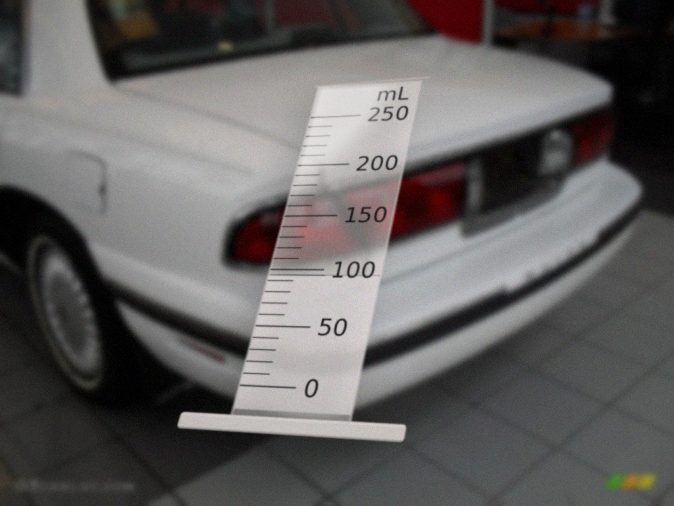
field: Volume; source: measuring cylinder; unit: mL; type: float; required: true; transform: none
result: 95 mL
